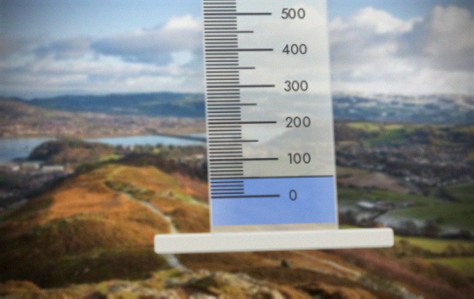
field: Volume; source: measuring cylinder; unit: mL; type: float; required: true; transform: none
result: 50 mL
